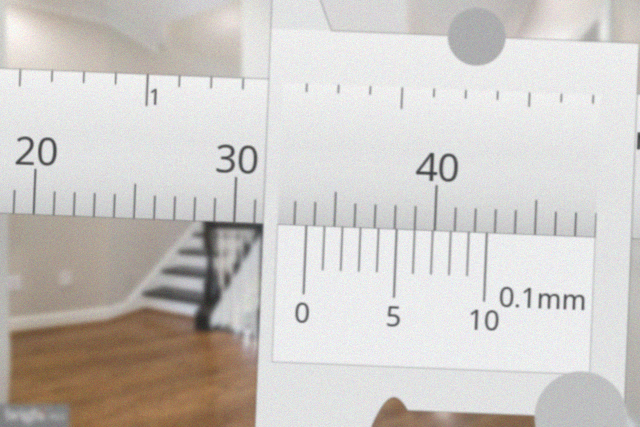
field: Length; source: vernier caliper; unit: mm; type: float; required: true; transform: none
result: 33.6 mm
